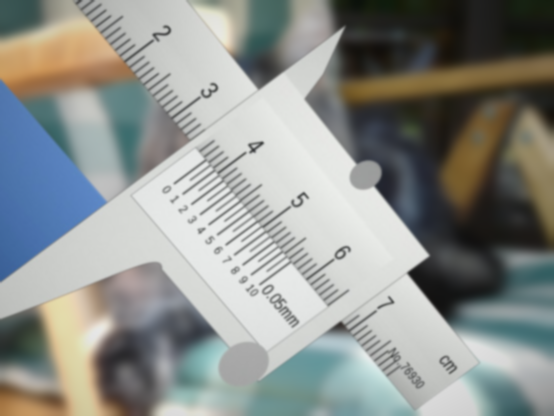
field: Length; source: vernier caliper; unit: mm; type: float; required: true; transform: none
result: 37.5 mm
